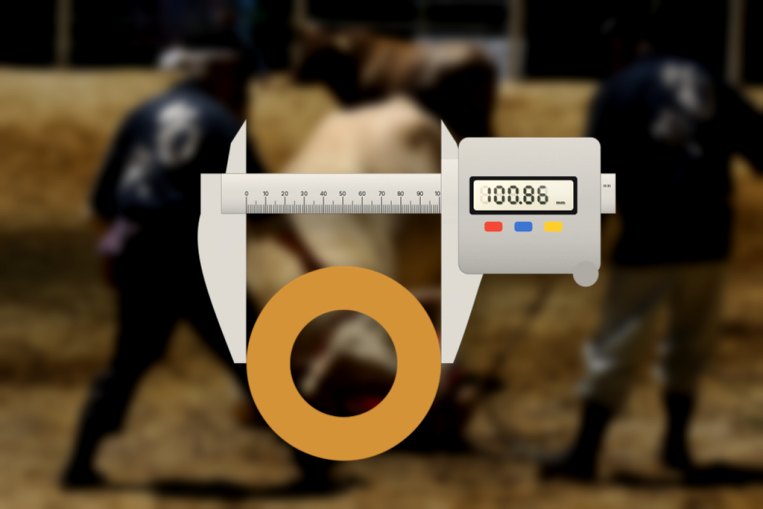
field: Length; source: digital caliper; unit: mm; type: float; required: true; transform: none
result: 100.86 mm
